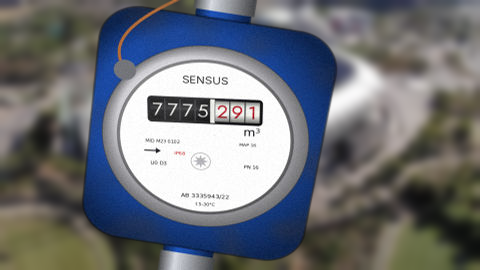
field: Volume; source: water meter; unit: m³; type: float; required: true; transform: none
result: 7775.291 m³
